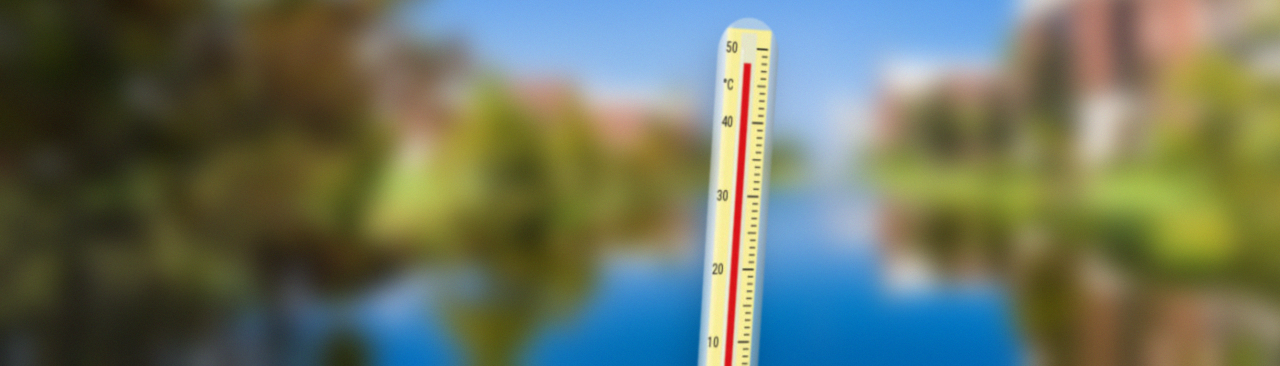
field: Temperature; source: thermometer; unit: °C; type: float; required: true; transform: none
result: 48 °C
